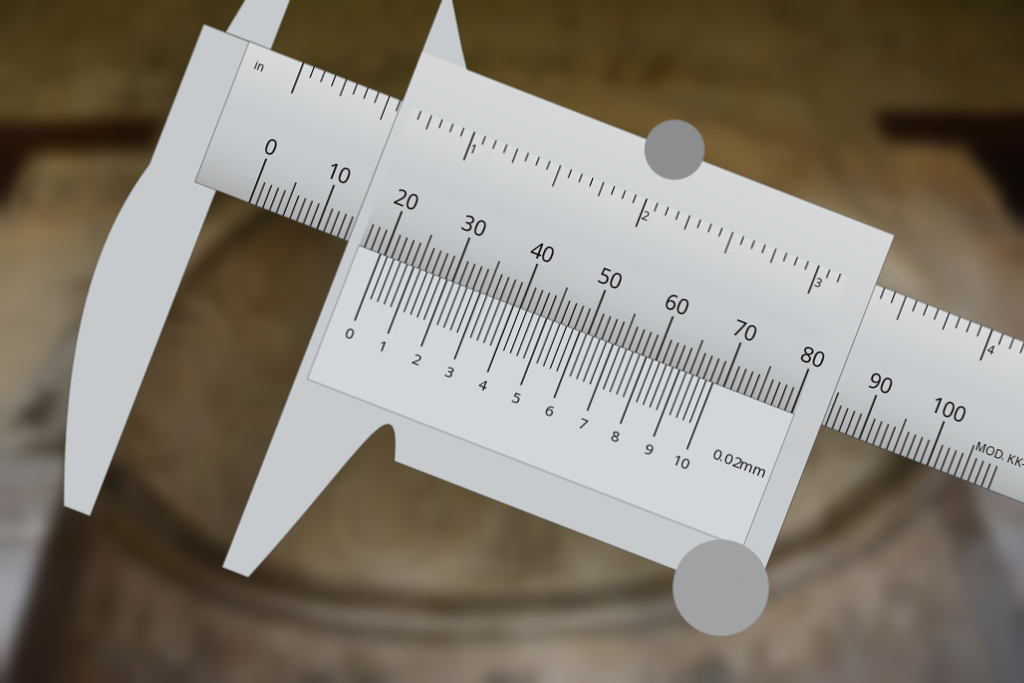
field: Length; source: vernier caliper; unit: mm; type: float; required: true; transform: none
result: 19.4 mm
